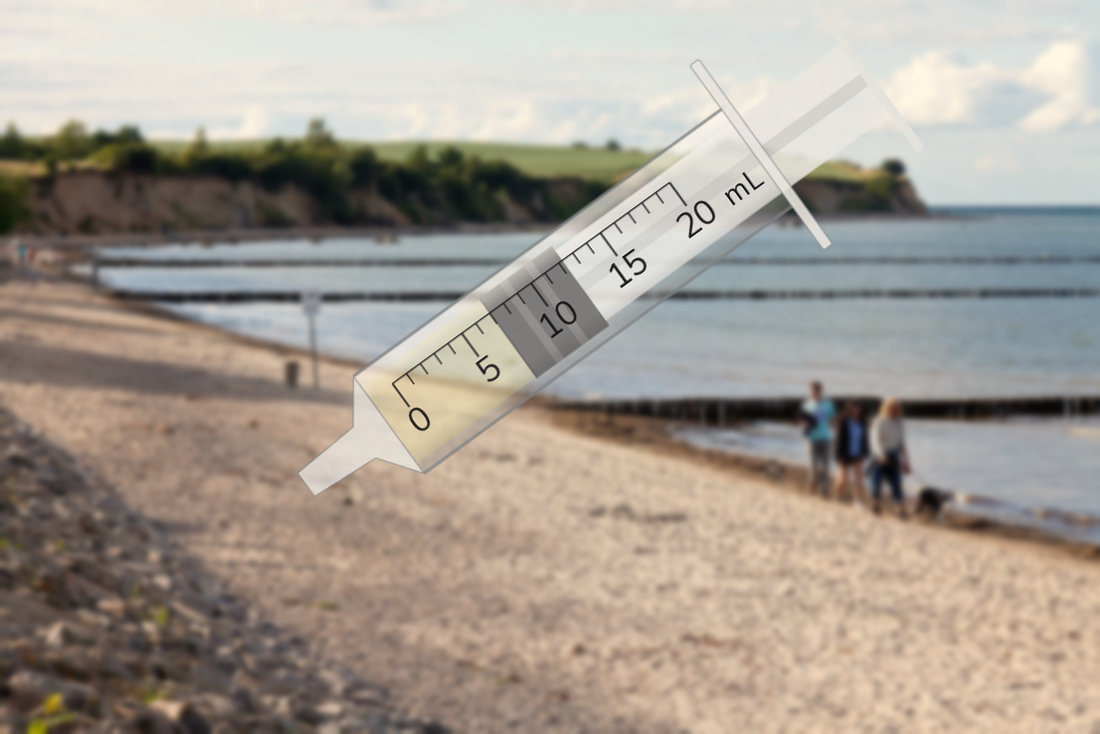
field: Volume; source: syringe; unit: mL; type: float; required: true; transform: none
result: 7 mL
